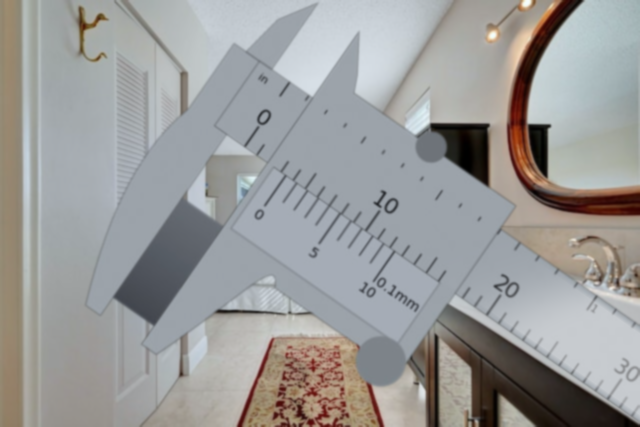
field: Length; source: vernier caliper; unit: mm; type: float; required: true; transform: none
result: 3.4 mm
